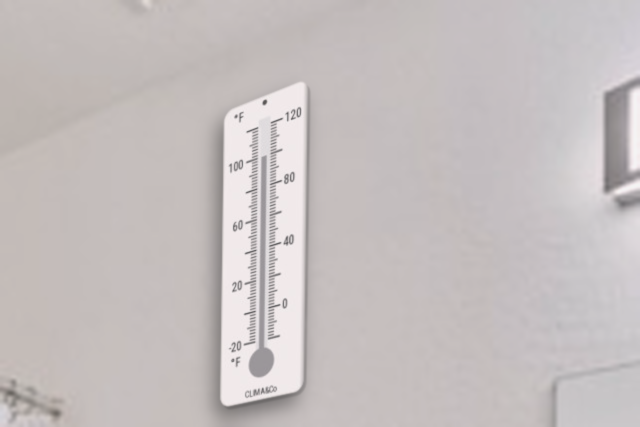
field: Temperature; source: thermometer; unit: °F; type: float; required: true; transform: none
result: 100 °F
